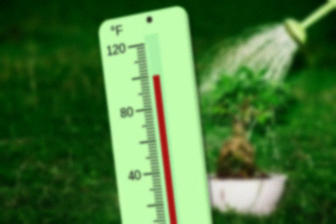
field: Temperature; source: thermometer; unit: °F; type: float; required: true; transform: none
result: 100 °F
